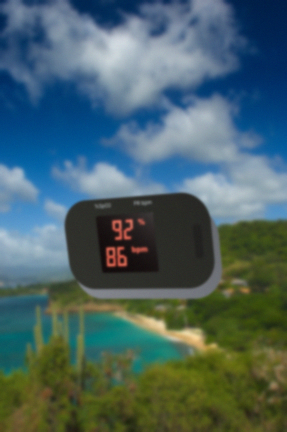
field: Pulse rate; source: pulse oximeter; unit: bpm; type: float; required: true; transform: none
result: 86 bpm
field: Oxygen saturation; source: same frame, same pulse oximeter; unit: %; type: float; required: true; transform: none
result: 92 %
